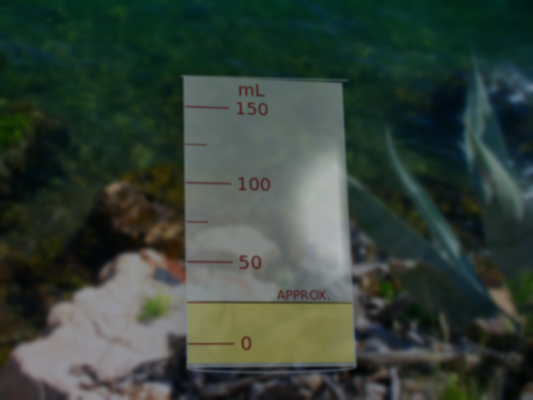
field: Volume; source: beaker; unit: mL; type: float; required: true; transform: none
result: 25 mL
